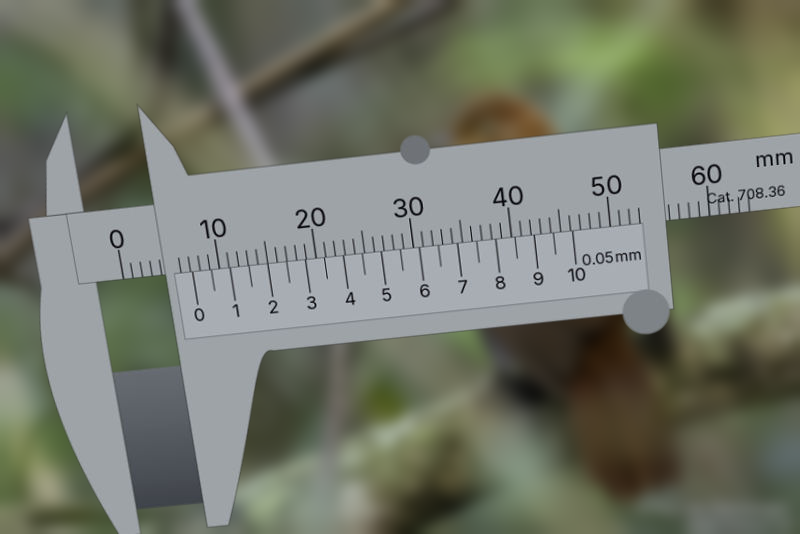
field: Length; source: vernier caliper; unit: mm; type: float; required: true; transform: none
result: 7.2 mm
